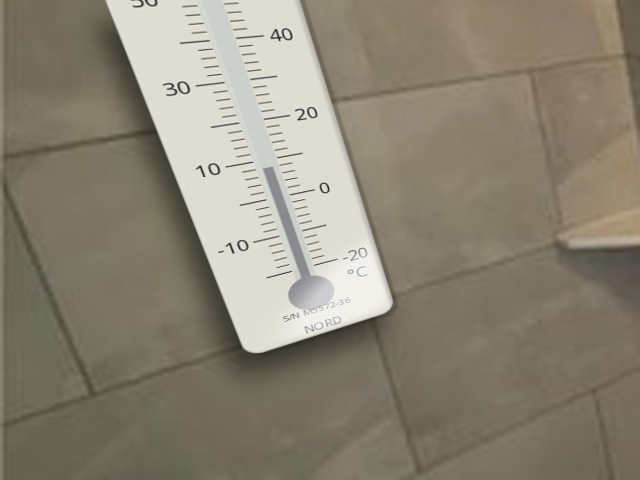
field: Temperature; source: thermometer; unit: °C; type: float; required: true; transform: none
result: 8 °C
